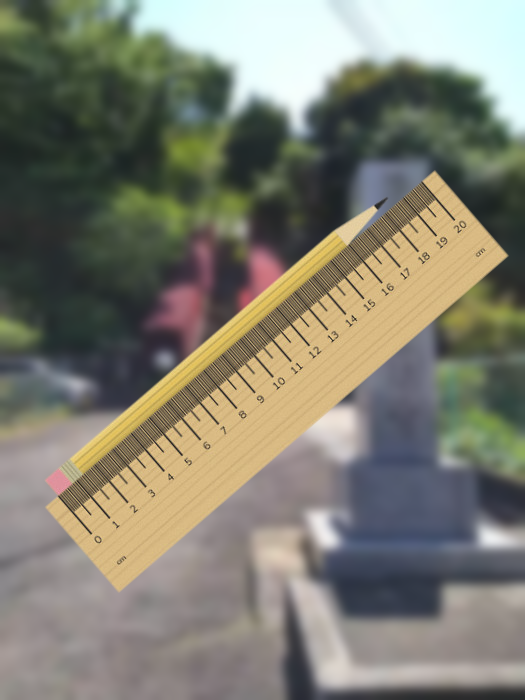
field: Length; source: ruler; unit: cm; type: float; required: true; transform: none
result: 18.5 cm
